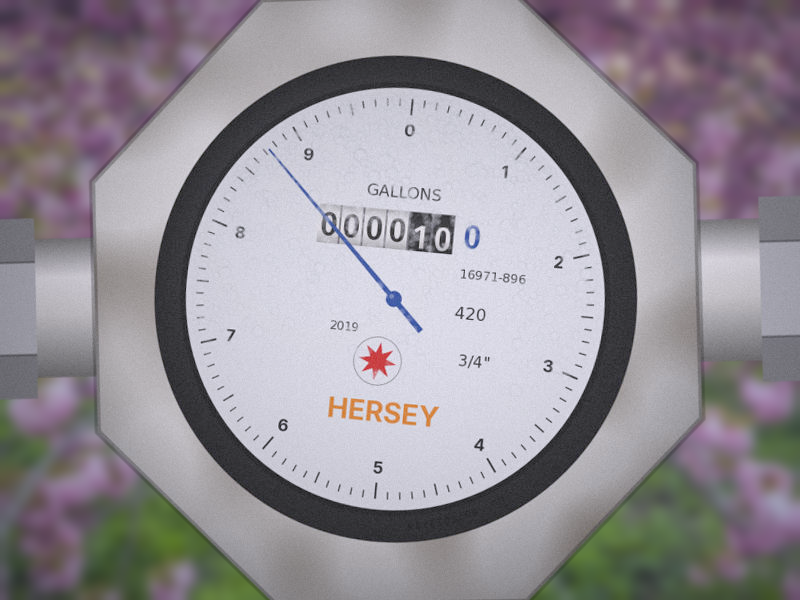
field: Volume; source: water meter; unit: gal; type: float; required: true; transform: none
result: 98.7 gal
